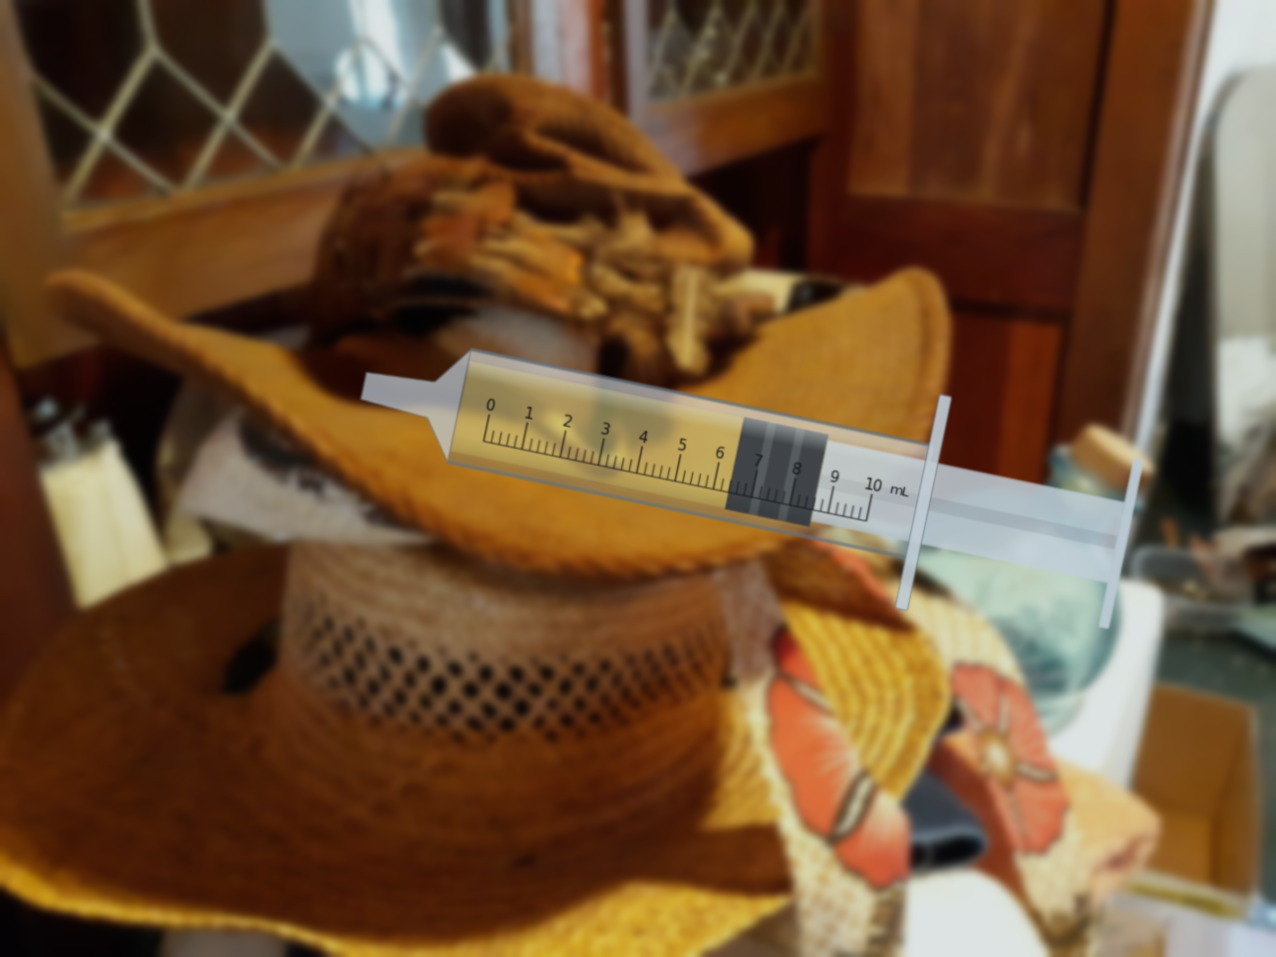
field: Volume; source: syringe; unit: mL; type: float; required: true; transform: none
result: 6.4 mL
